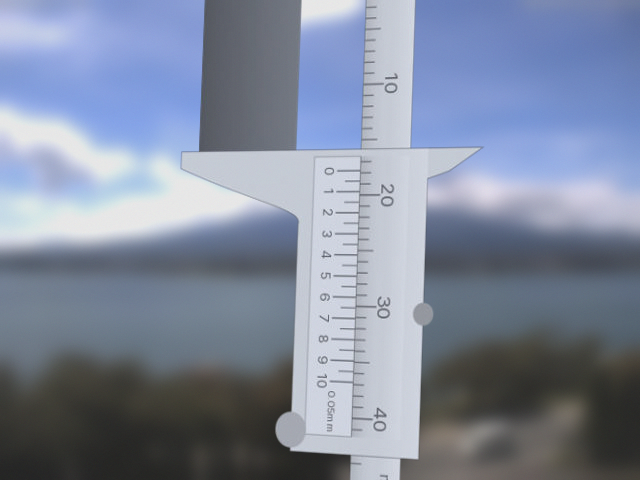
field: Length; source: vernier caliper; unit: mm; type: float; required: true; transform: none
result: 17.8 mm
